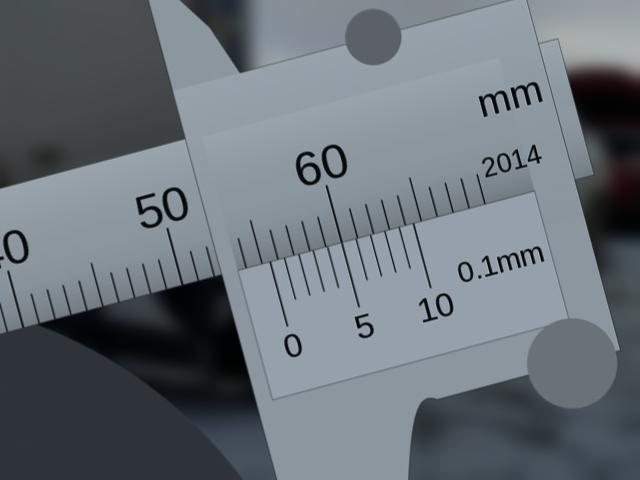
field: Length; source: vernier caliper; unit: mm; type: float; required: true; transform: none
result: 55.5 mm
